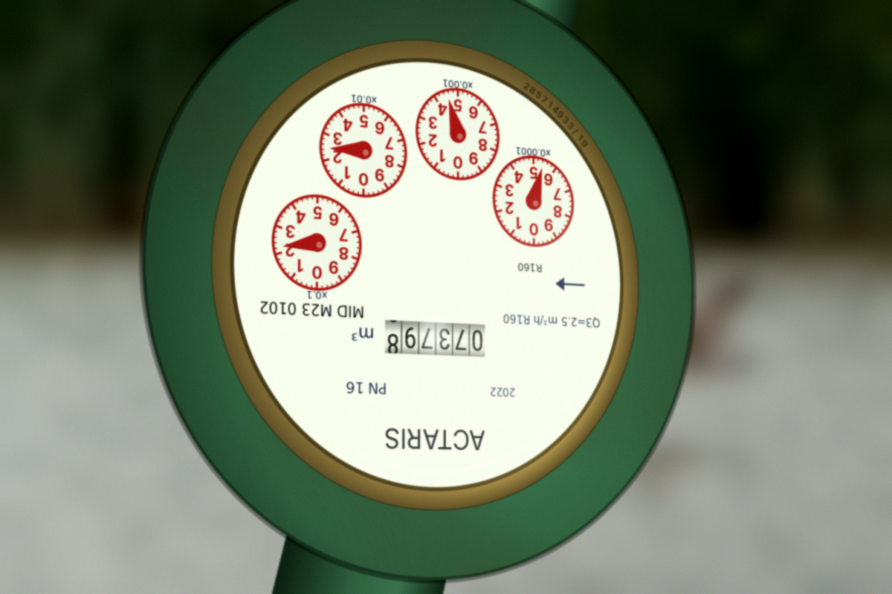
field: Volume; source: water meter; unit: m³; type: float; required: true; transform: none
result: 73798.2245 m³
